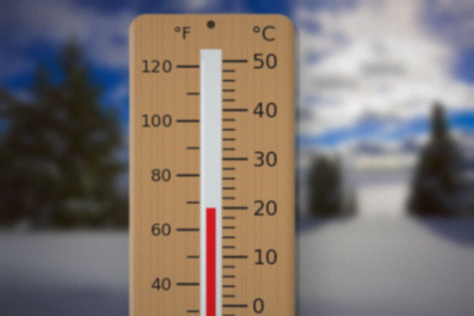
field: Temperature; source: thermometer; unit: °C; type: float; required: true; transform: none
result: 20 °C
